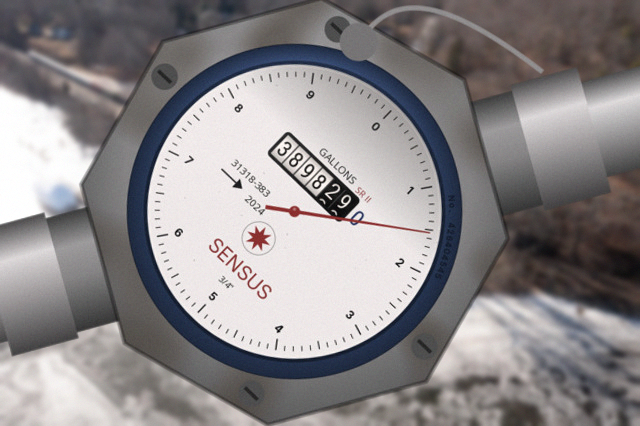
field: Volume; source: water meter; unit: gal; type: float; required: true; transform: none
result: 3898291.5 gal
